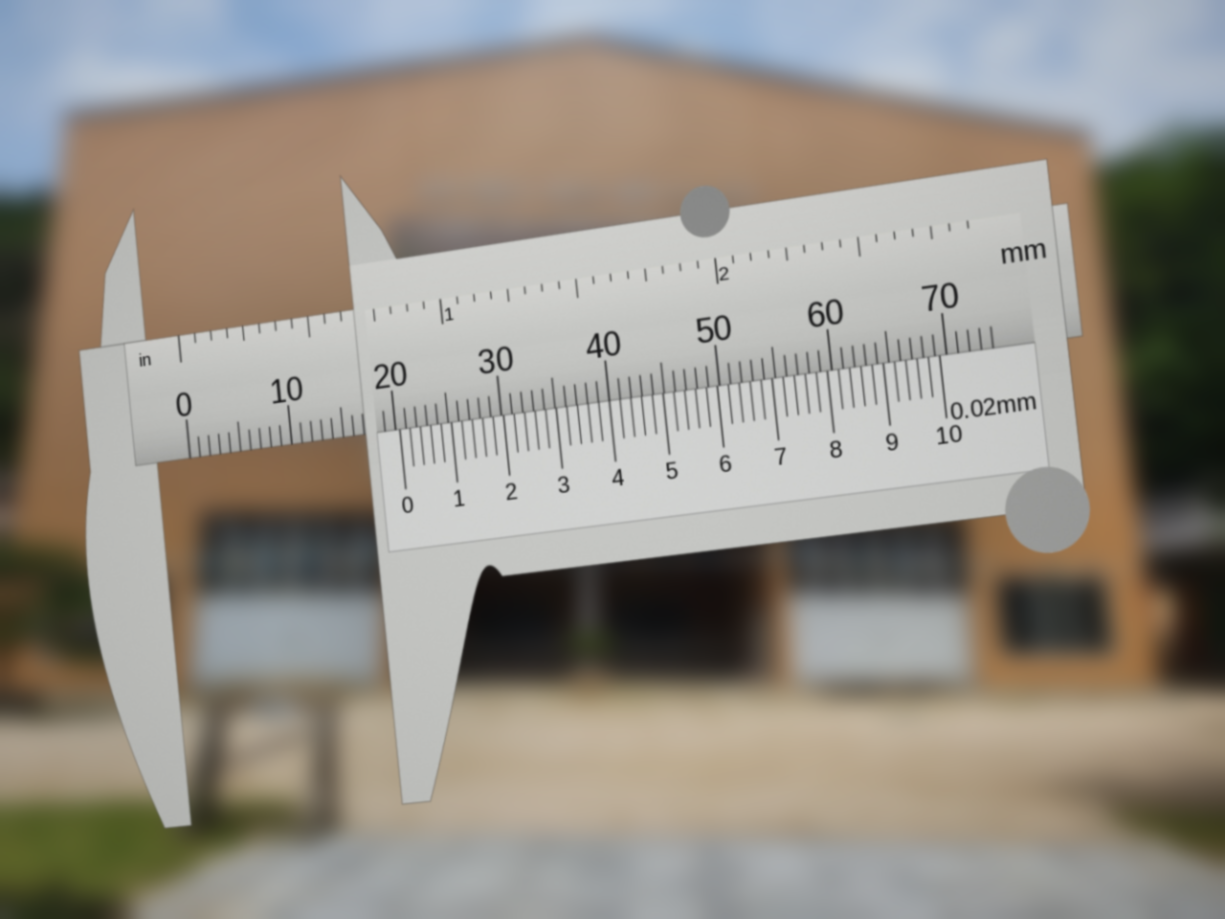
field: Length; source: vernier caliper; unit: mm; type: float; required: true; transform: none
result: 20.4 mm
